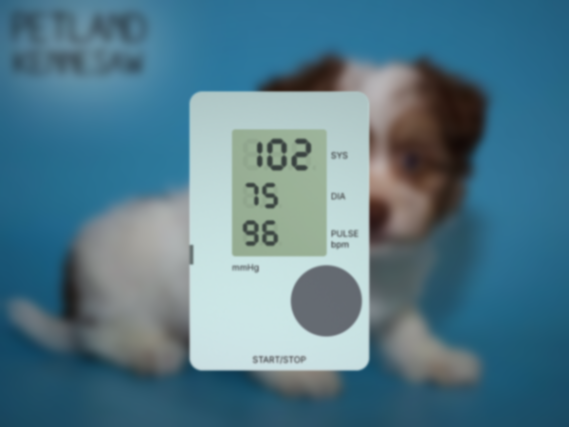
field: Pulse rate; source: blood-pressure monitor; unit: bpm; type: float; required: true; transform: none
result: 96 bpm
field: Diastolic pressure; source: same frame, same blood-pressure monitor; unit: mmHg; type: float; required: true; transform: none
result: 75 mmHg
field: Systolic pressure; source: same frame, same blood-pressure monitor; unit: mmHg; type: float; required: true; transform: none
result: 102 mmHg
